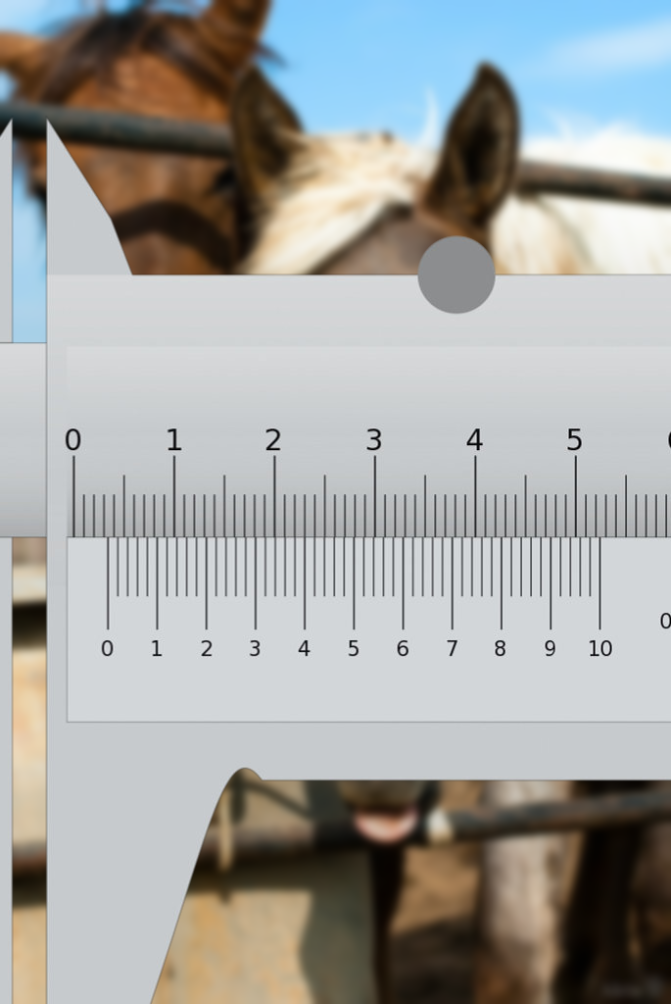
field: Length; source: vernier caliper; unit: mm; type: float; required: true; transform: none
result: 3.4 mm
